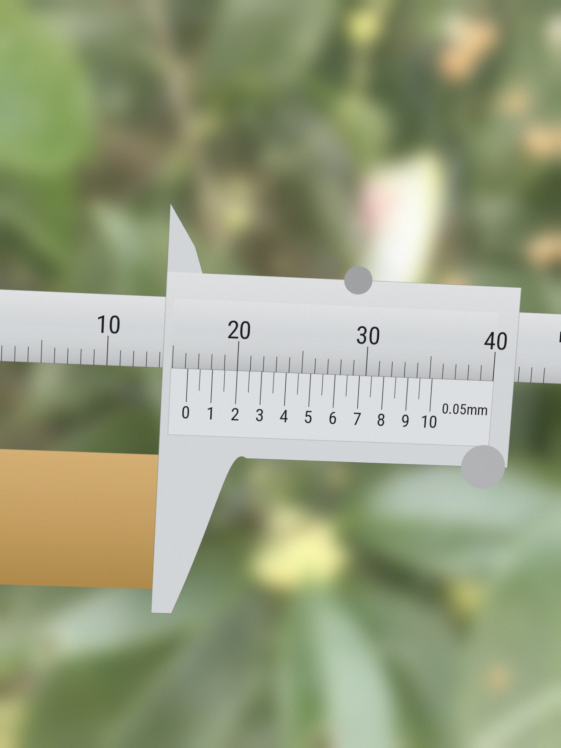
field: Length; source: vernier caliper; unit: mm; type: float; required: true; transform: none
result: 16.2 mm
